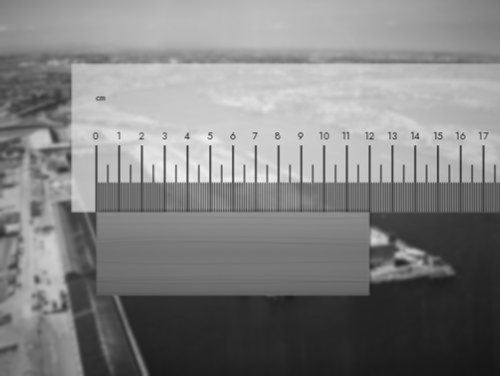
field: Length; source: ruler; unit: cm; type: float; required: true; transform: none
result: 12 cm
